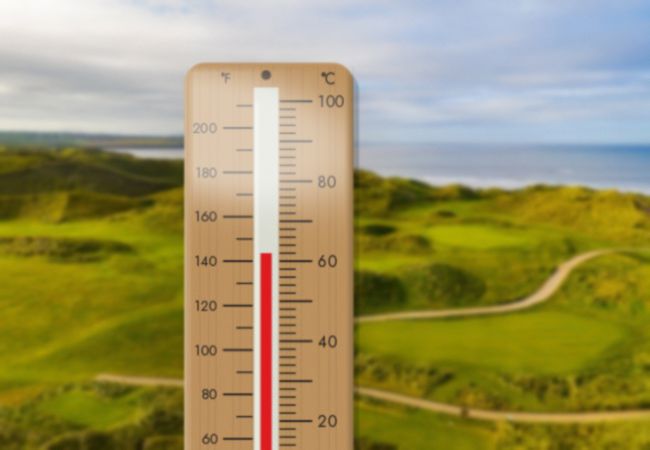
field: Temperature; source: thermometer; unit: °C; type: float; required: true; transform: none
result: 62 °C
